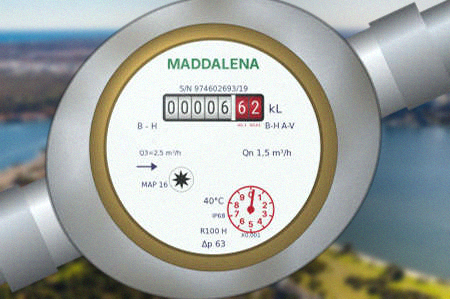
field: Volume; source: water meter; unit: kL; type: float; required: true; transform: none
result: 6.620 kL
